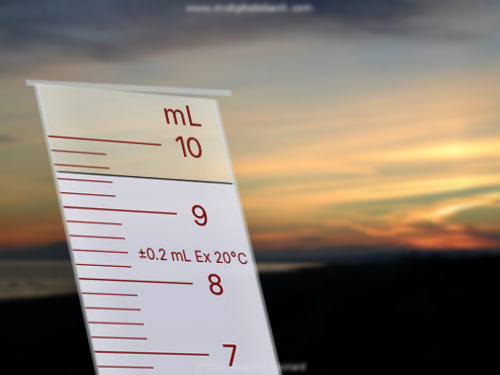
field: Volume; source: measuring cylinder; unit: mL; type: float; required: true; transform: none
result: 9.5 mL
